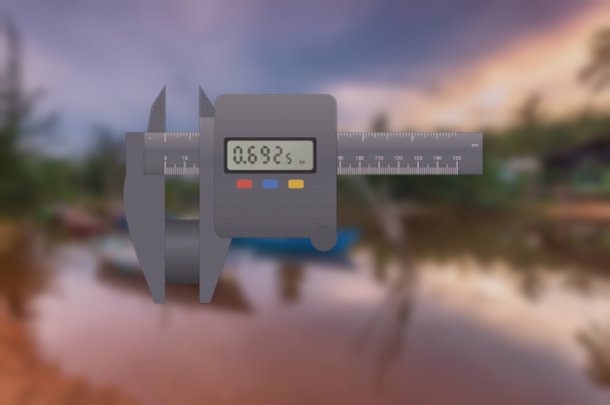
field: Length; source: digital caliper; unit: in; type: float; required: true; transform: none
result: 0.6925 in
